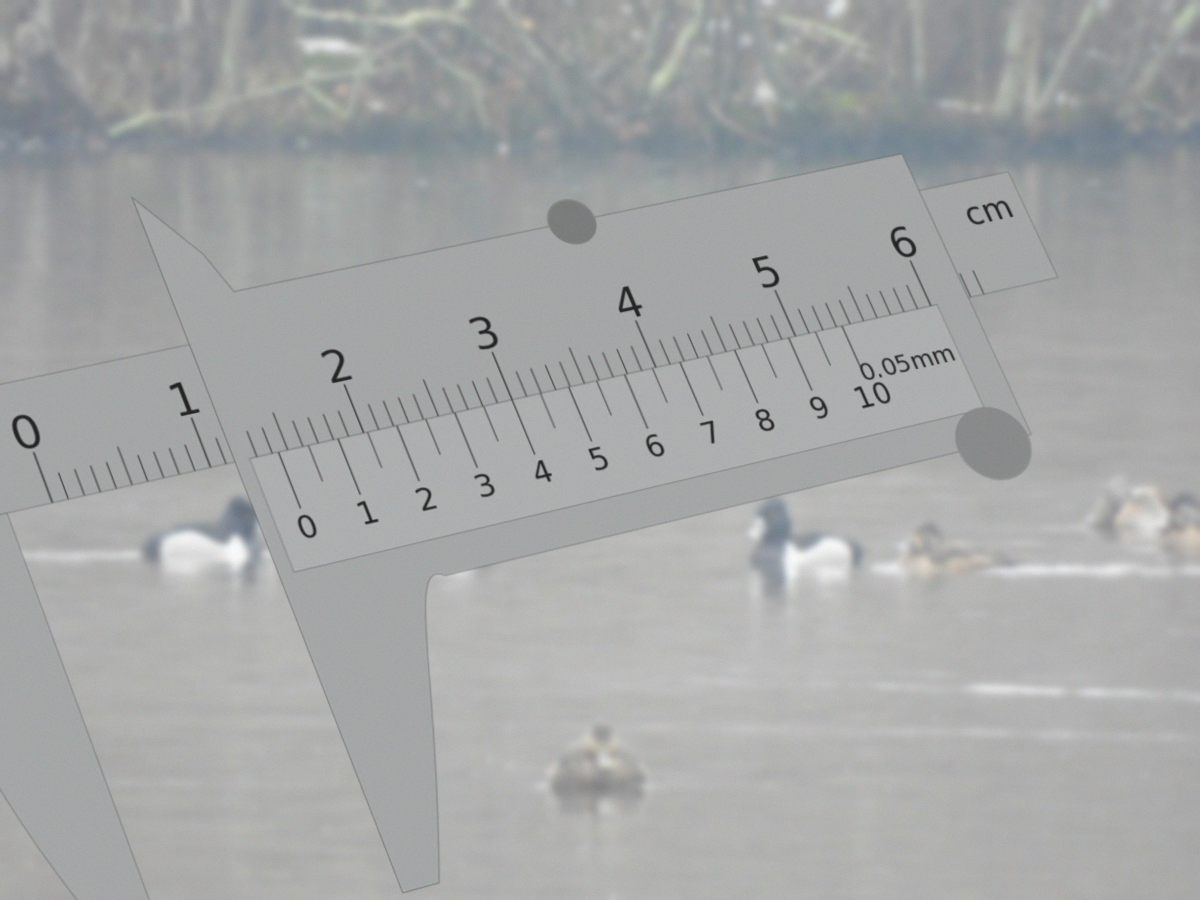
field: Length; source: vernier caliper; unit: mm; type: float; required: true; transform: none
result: 14.4 mm
